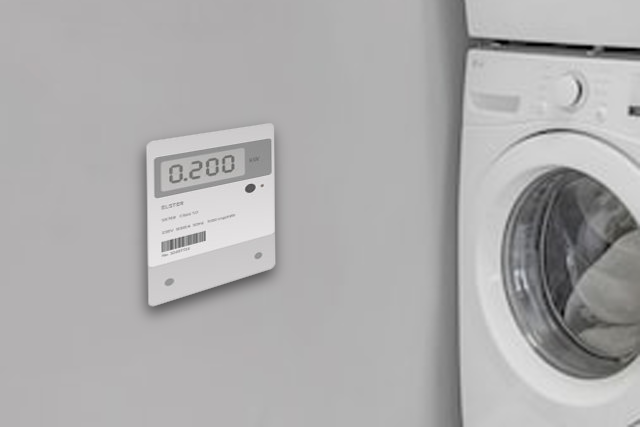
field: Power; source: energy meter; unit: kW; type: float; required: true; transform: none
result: 0.200 kW
